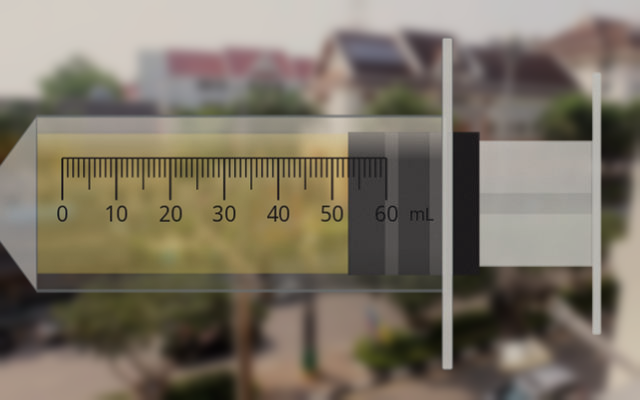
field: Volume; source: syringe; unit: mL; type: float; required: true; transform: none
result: 53 mL
